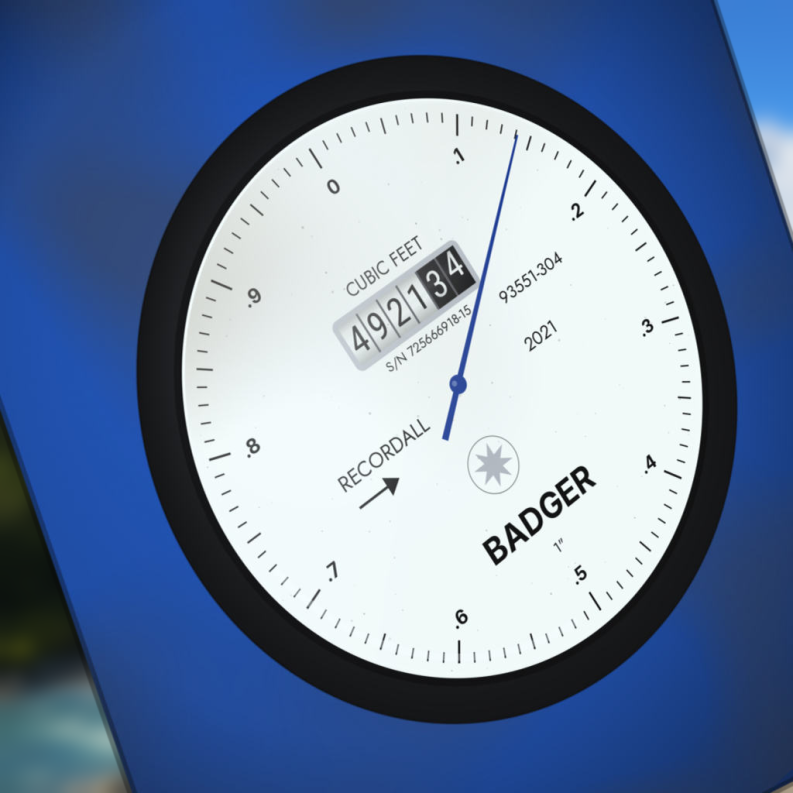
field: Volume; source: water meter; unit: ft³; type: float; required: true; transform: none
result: 492134.14 ft³
